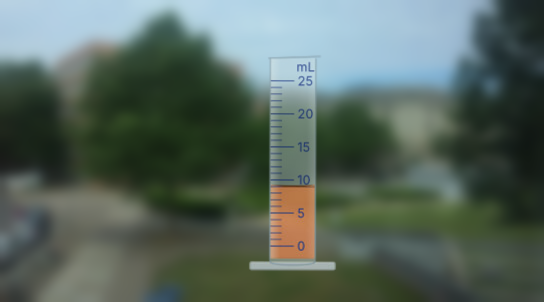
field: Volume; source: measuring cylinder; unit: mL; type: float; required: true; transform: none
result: 9 mL
